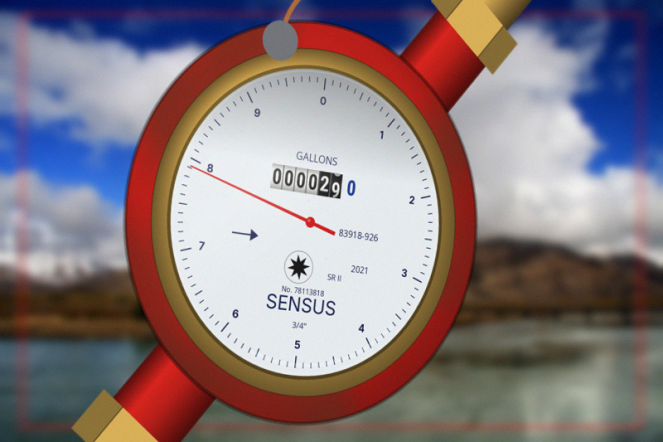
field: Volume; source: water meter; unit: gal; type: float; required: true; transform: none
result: 287.9 gal
